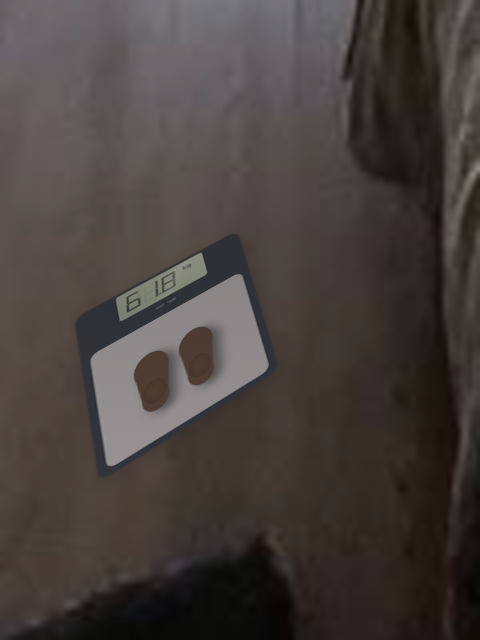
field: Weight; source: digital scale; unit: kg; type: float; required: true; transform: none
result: 61.8 kg
